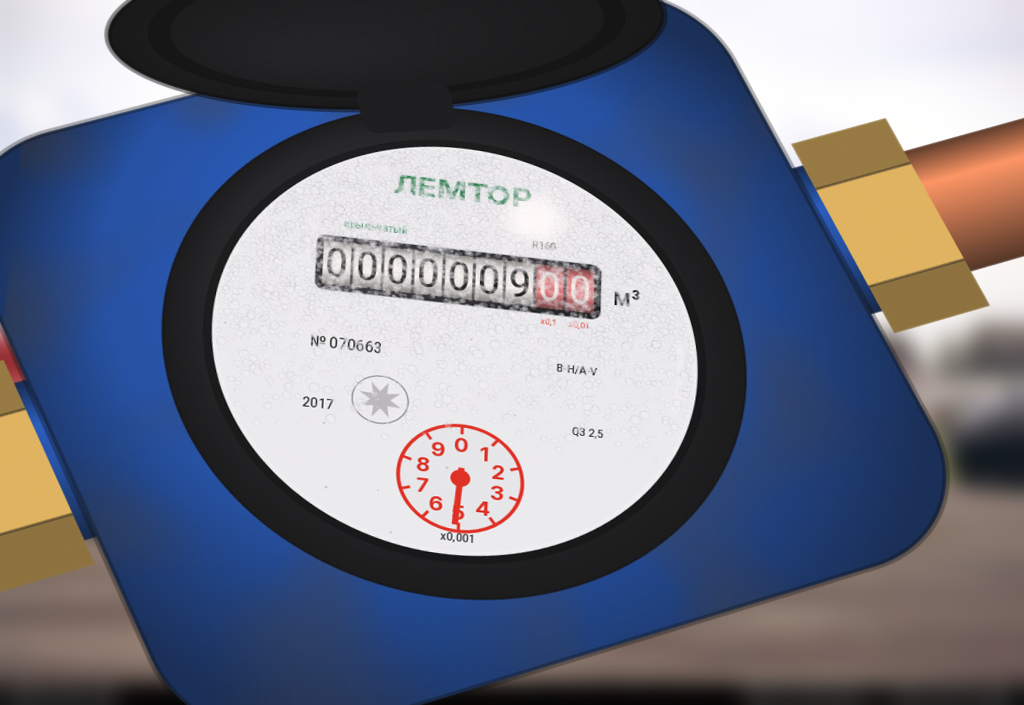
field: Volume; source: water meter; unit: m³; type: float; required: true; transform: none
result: 9.005 m³
